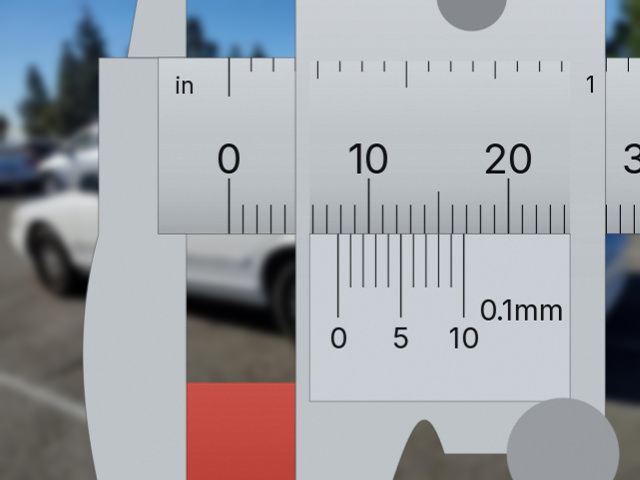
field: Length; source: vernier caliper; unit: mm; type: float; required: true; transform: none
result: 7.8 mm
